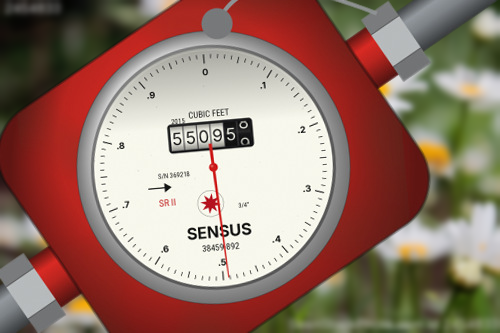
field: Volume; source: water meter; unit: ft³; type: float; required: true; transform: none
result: 550958.49 ft³
